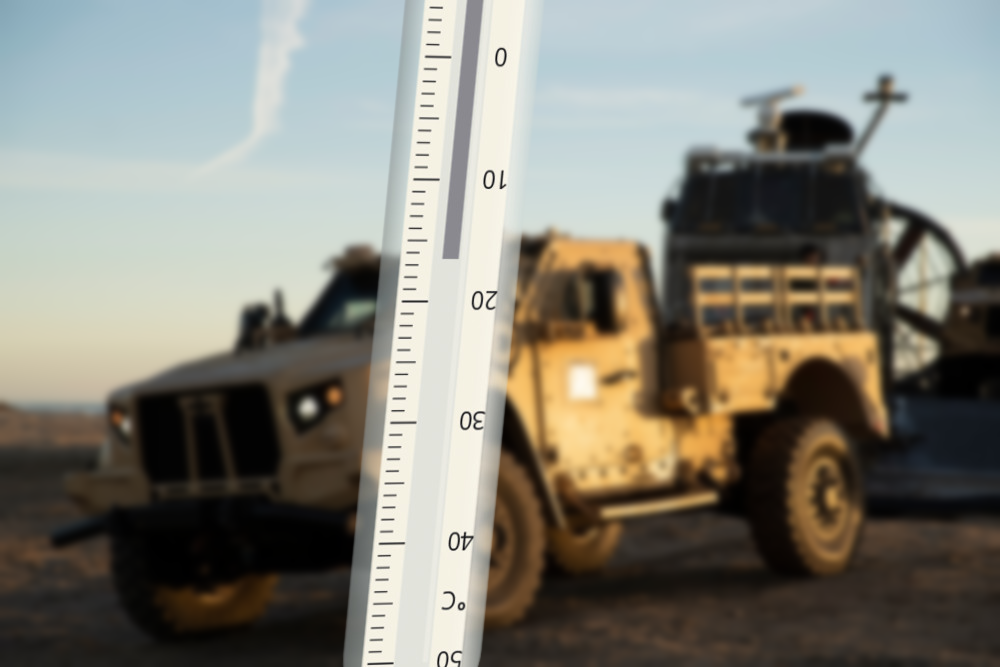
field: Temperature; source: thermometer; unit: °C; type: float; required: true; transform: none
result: 16.5 °C
